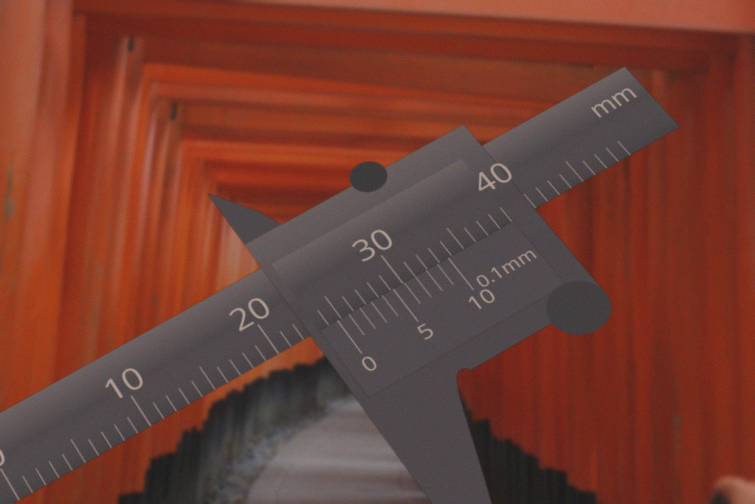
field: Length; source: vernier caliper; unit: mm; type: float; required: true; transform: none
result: 24.7 mm
